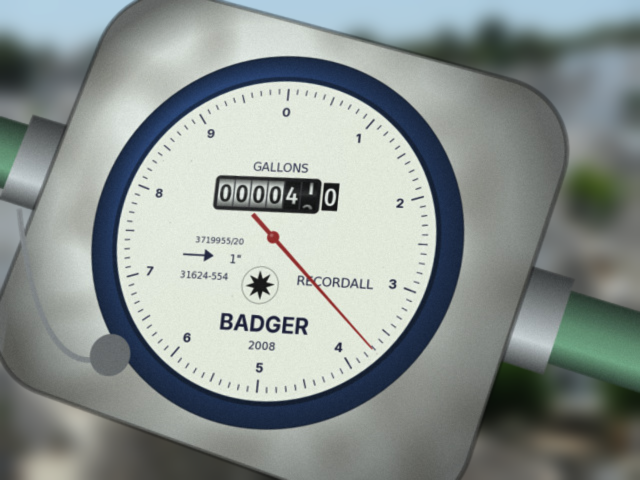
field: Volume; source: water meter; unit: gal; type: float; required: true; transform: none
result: 413.7 gal
